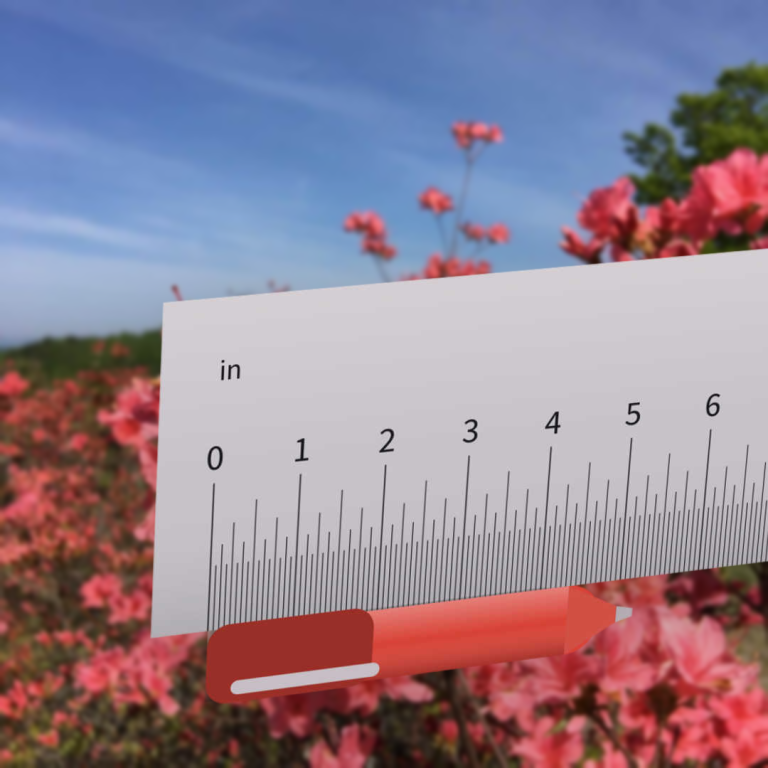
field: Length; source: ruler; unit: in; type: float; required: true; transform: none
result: 5.1875 in
